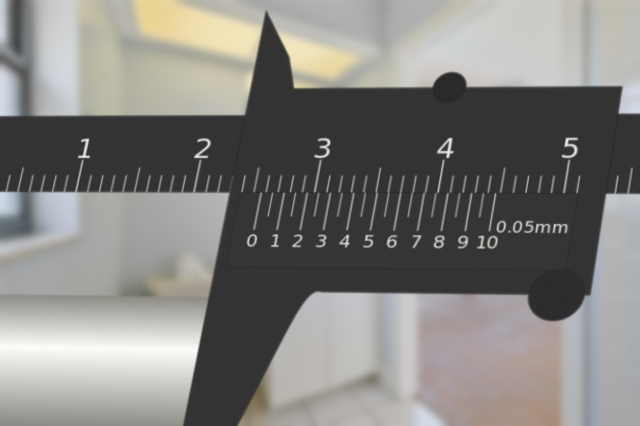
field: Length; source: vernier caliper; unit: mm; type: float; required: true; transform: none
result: 25.6 mm
